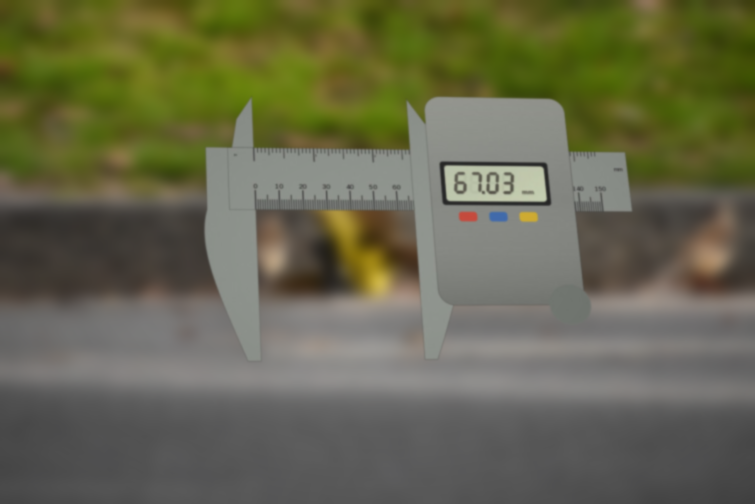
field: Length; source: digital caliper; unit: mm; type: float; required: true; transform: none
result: 67.03 mm
